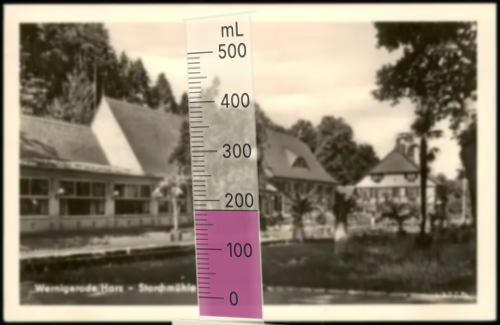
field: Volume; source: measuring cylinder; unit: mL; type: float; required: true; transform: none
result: 180 mL
